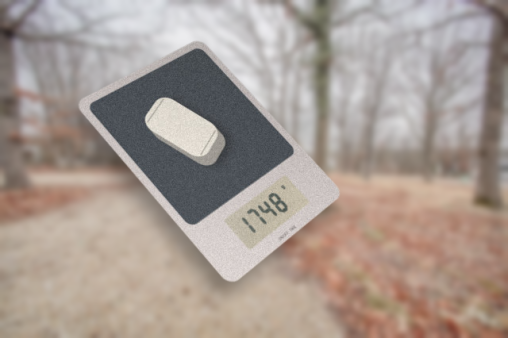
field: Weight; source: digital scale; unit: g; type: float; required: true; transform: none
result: 1748 g
